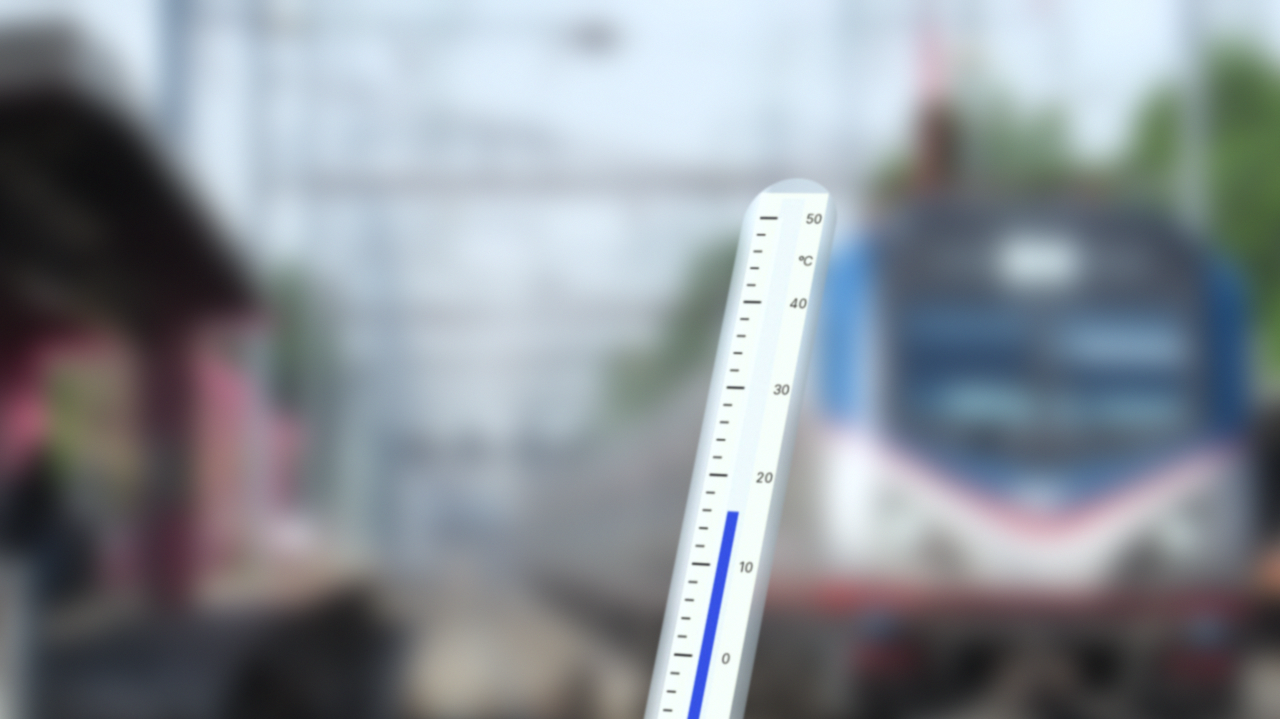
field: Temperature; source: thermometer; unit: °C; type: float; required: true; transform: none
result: 16 °C
